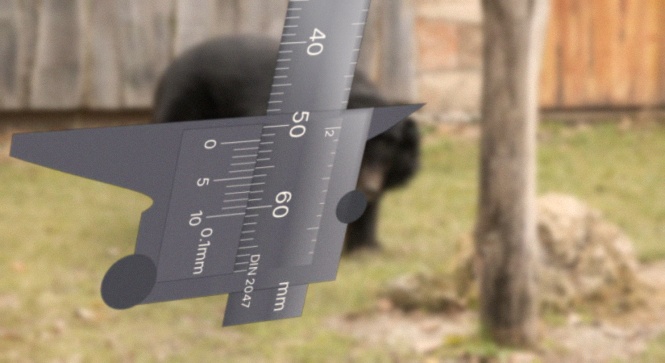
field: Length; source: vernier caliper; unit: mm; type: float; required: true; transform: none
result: 51.6 mm
